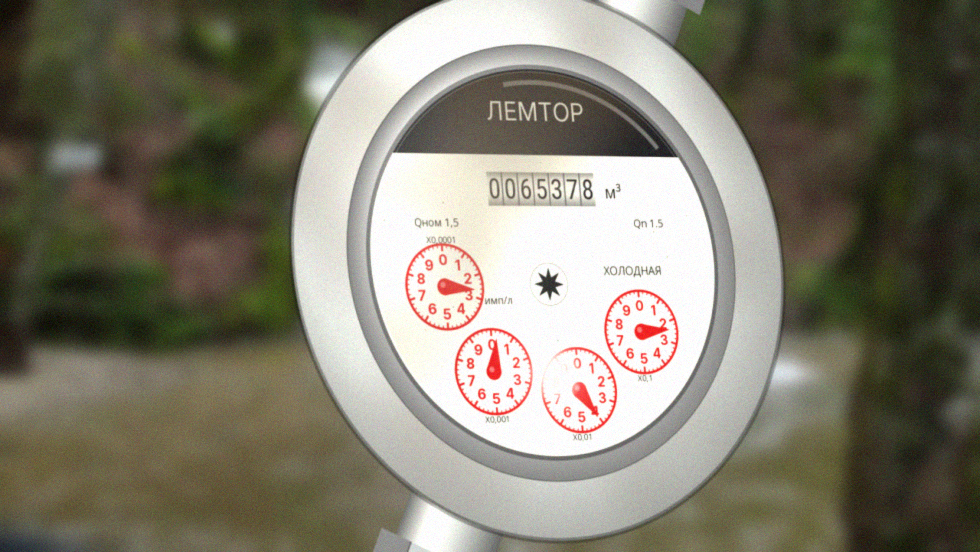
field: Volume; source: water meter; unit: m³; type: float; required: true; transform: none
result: 65378.2402 m³
